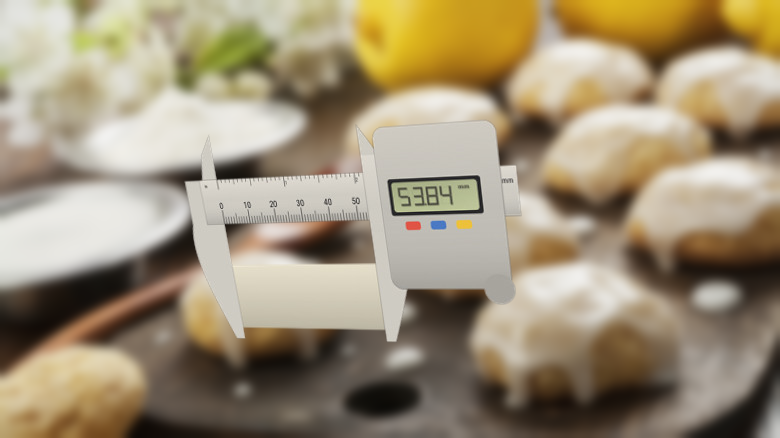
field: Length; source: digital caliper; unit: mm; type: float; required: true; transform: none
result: 53.84 mm
